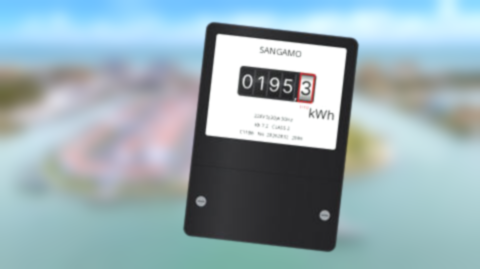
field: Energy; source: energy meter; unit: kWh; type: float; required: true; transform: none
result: 195.3 kWh
